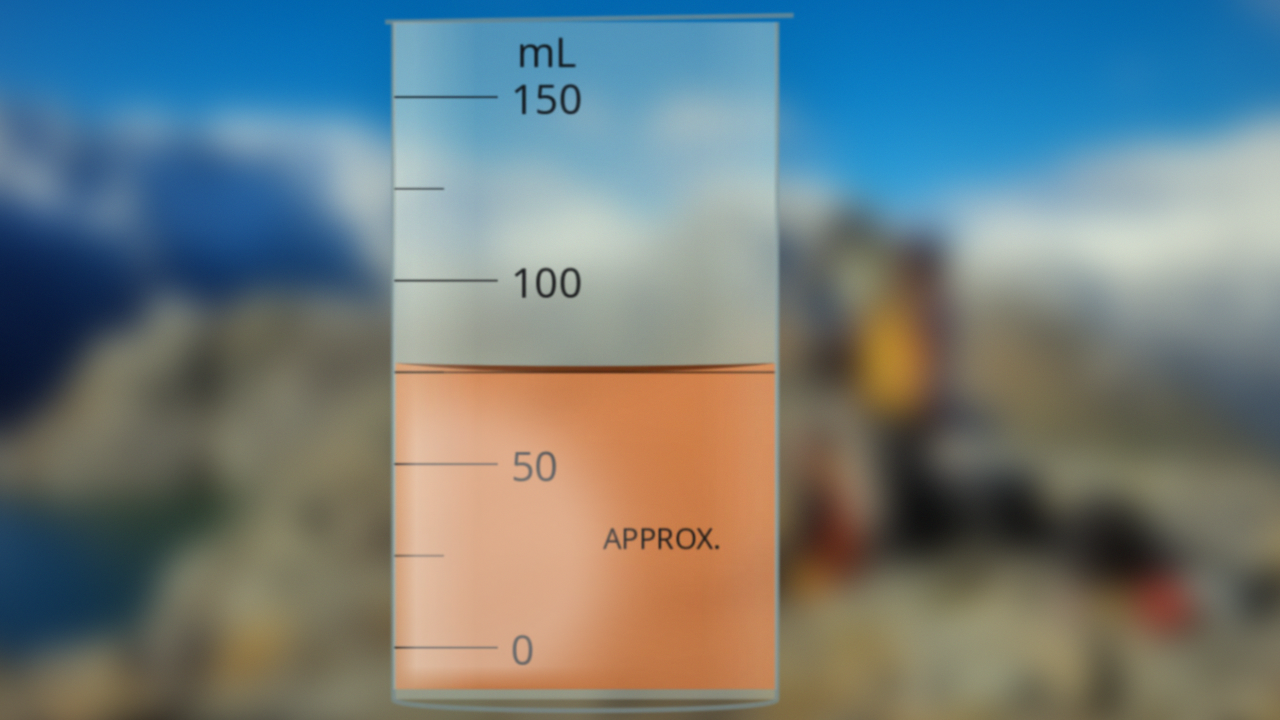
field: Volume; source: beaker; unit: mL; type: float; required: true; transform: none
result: 75 mL
